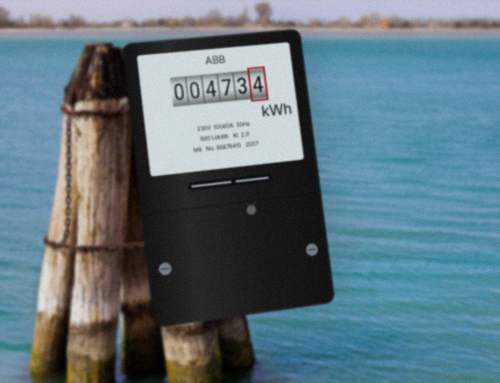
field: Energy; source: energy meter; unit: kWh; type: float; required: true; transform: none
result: 473.4 kWh
